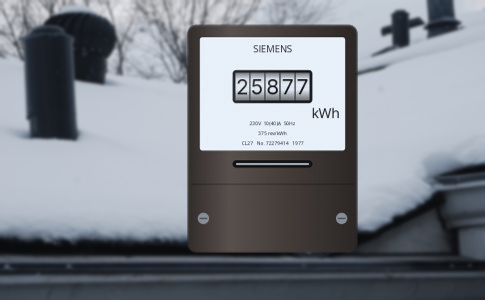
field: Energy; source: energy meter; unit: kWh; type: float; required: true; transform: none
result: 25877 kWh
